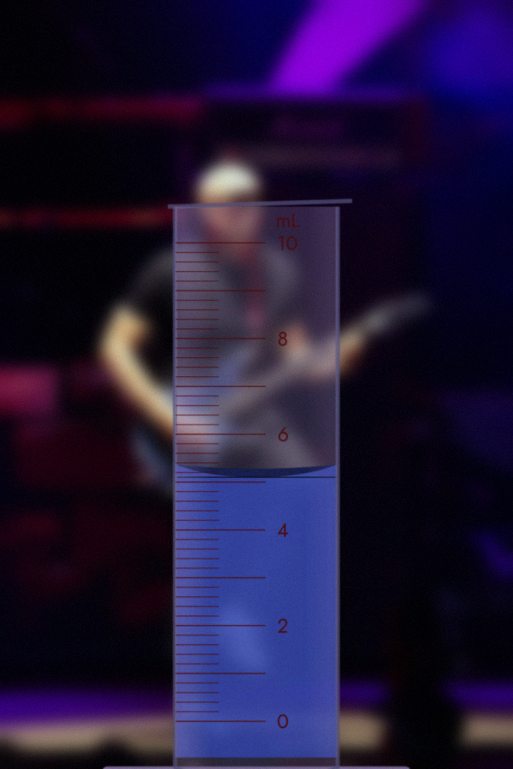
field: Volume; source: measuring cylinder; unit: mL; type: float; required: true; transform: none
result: 5.1 mL
